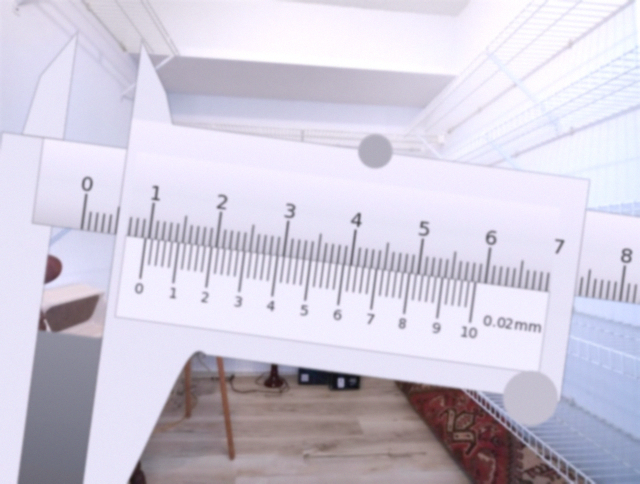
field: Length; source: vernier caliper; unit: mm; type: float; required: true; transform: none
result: 9.5 mm
